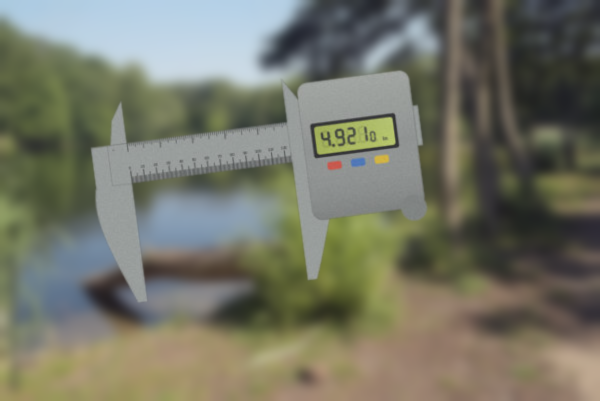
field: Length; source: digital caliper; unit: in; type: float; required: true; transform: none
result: 4.9210 in
